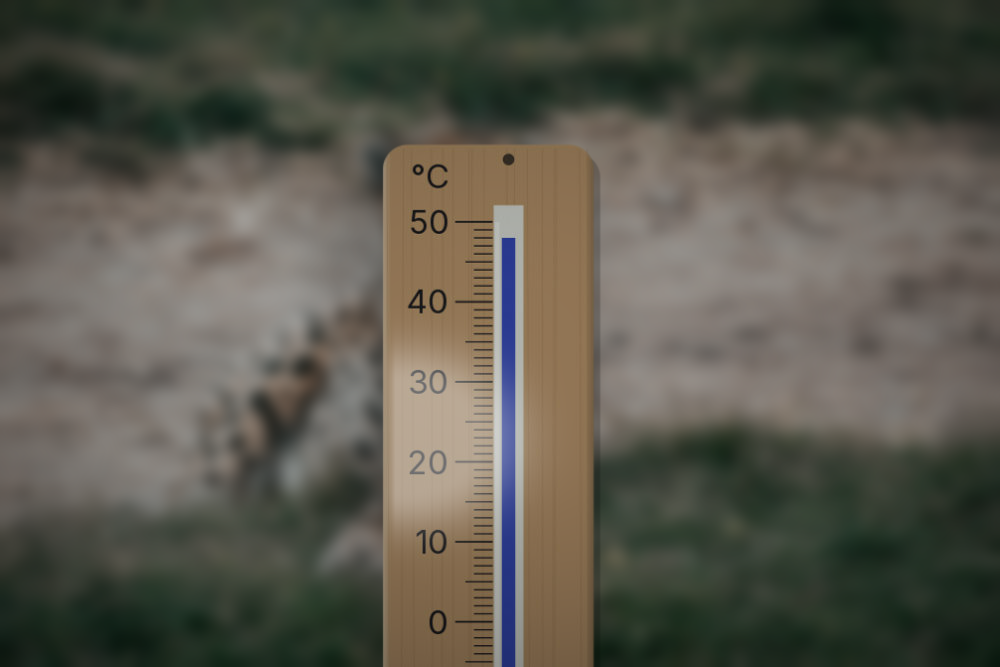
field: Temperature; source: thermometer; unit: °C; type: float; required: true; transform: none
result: 48 °C
